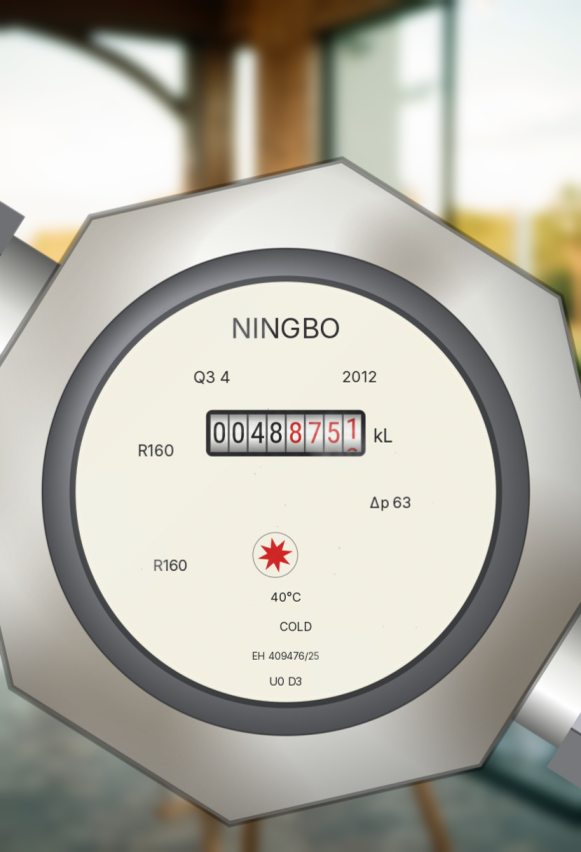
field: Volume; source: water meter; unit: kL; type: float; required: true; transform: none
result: 48.8751 kL
